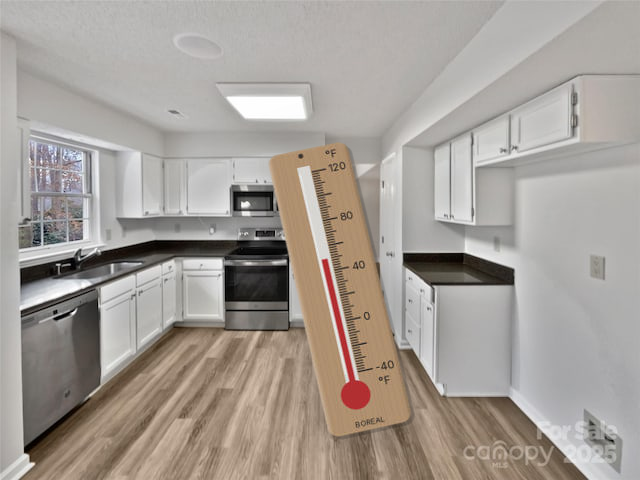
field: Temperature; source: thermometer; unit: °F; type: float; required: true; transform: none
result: 50 °F
